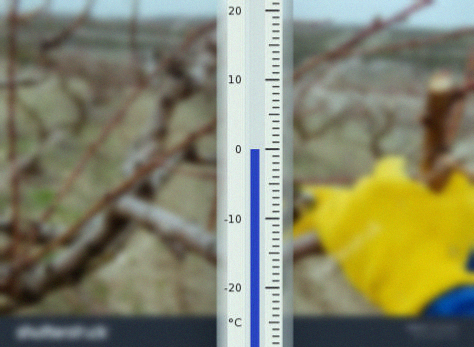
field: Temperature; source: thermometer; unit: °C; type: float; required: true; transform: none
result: 0 °C
